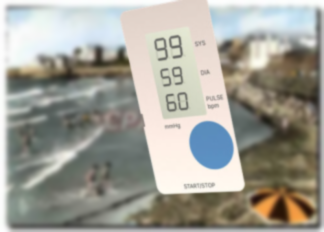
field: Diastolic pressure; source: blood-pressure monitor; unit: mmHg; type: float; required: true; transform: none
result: 59 mmHg
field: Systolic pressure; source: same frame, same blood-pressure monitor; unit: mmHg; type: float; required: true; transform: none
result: 99 mmHg
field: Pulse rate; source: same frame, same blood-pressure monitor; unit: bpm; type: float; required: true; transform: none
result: 60 bpm
